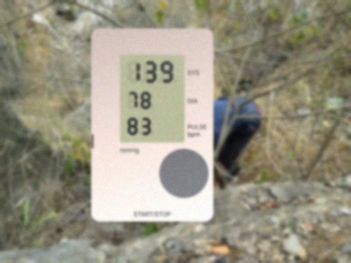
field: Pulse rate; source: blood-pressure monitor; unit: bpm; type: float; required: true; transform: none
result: 83 bpm
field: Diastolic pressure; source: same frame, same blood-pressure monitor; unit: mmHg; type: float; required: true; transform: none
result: 78 mmHg
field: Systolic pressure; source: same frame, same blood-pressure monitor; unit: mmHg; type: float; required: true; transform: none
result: 139 mmHg
